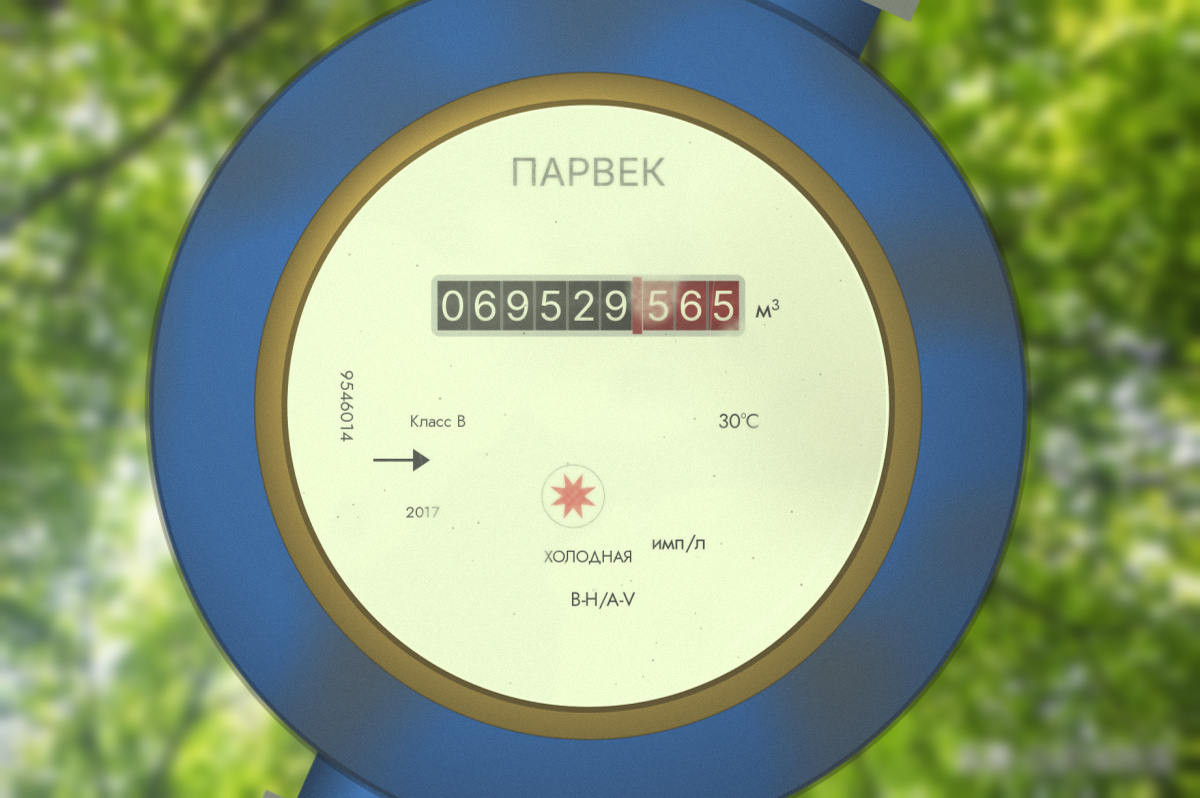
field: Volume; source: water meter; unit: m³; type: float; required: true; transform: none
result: 69529.565 m³
